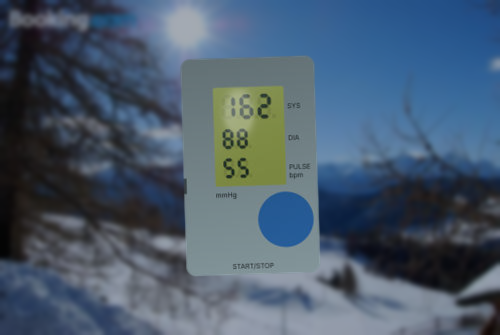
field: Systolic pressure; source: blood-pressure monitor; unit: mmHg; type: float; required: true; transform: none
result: 162 mmHg
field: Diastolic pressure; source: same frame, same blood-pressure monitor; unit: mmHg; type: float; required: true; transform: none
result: 88 mmHg
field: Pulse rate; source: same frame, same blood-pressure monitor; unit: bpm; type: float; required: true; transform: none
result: 55 bpm
